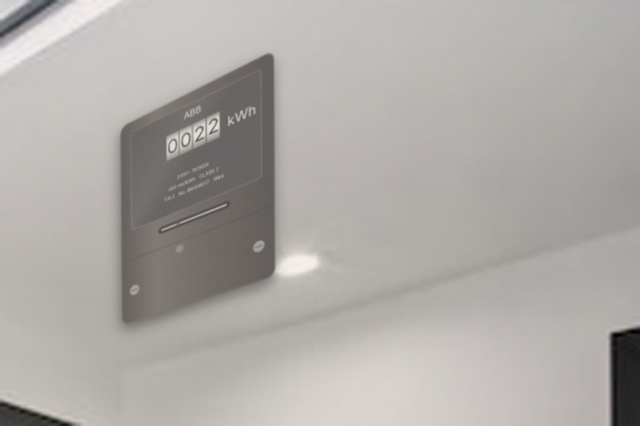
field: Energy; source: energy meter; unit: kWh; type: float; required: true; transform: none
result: 22 kWh
